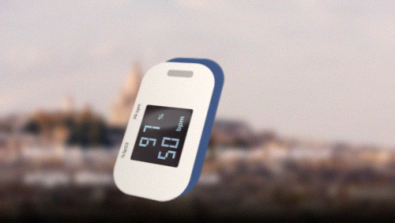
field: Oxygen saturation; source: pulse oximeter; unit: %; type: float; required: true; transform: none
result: 97 %
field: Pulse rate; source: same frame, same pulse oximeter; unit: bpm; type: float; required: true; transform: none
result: 50 bpm
